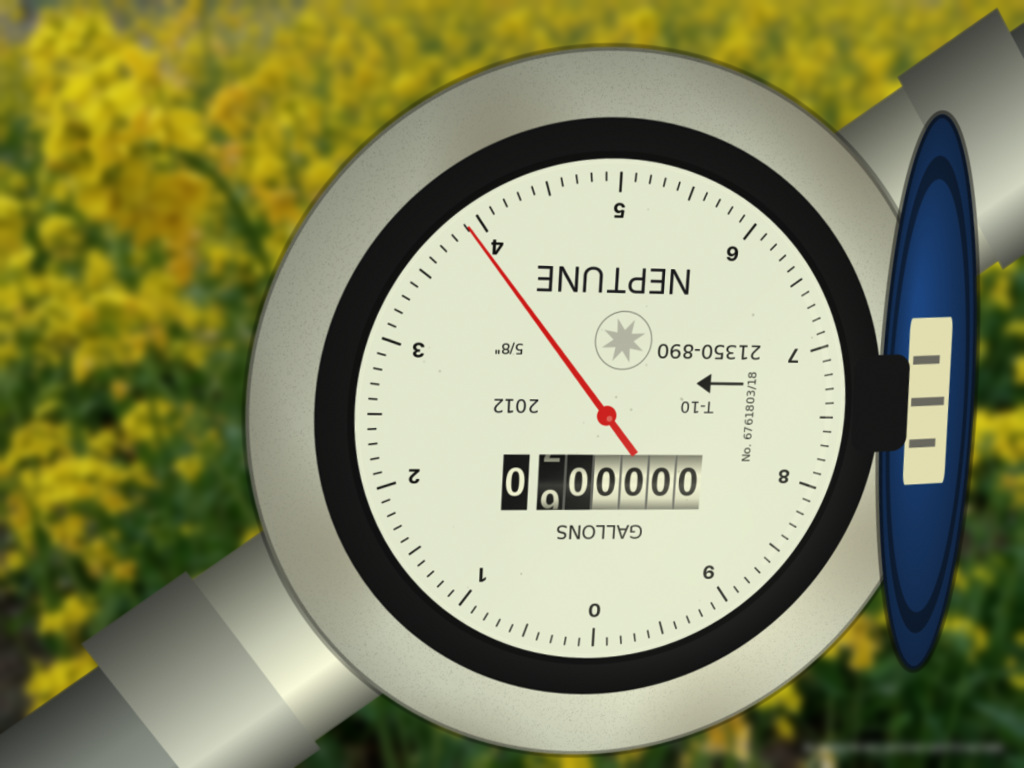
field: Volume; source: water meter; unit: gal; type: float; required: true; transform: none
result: 63.9 gal
